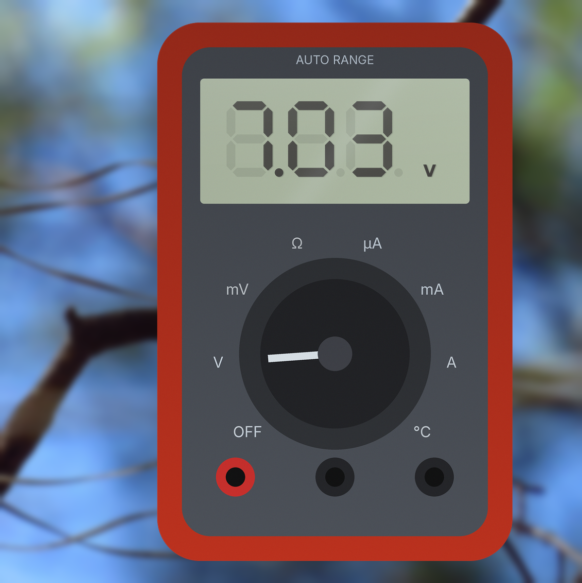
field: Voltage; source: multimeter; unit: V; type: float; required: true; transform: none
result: 7.03 V
